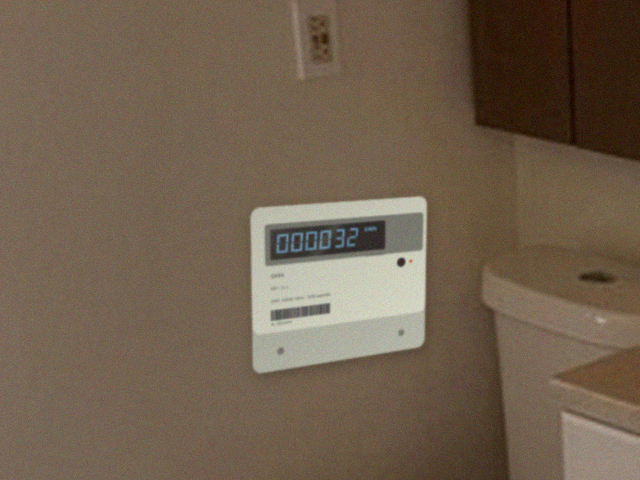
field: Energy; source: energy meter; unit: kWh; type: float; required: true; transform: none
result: 32 kWh
